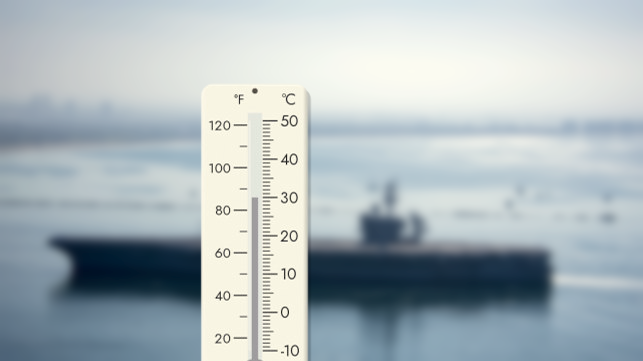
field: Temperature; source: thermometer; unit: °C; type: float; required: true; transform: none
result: 30 °C
